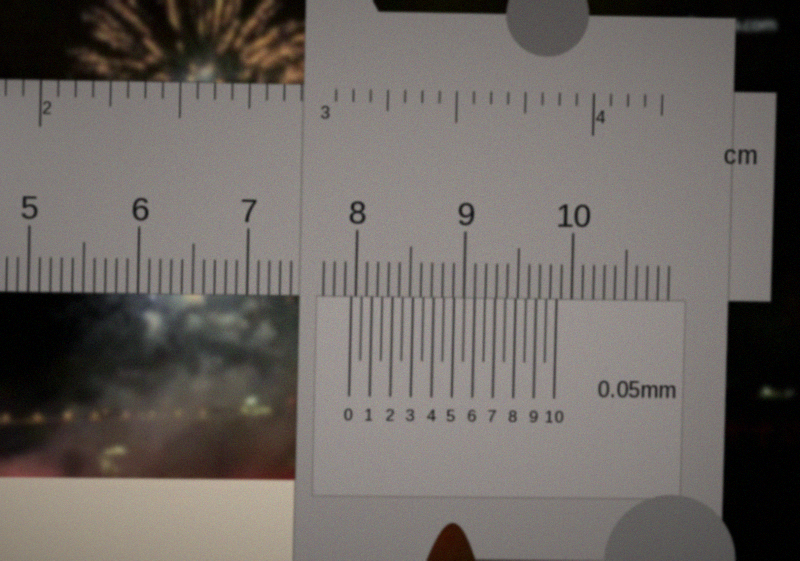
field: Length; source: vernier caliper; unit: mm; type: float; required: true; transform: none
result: 79.6 mm
